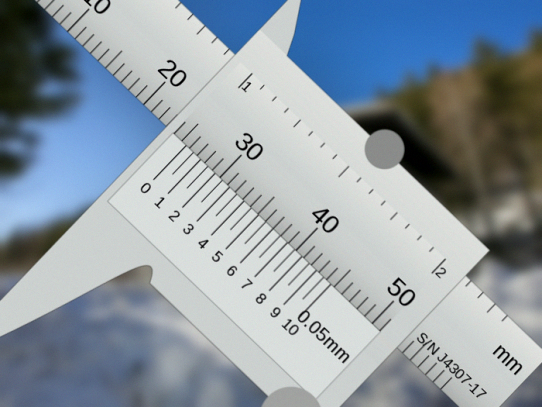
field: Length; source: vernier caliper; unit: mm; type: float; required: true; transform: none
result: 25.6 mm
